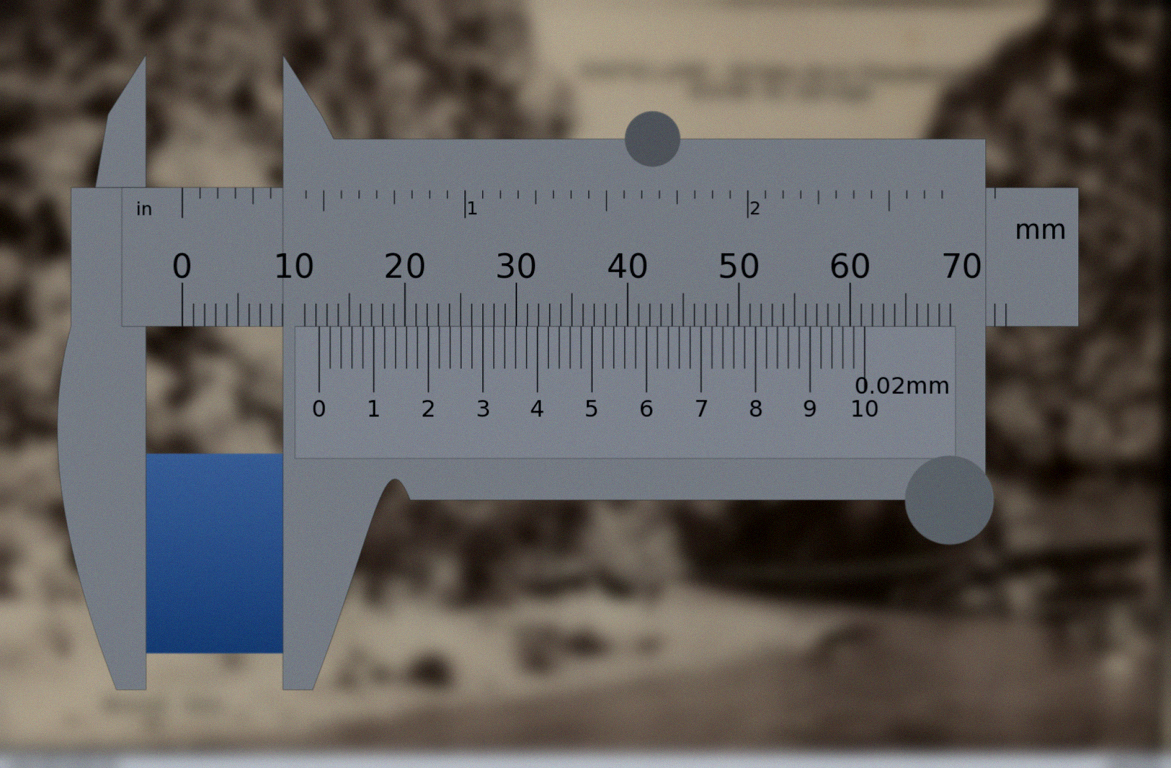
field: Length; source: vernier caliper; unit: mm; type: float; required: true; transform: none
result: 12.3 mm
